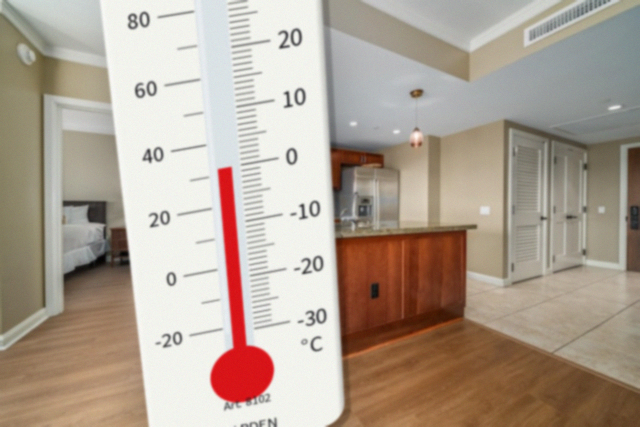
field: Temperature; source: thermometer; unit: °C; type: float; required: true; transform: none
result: 0 °C
